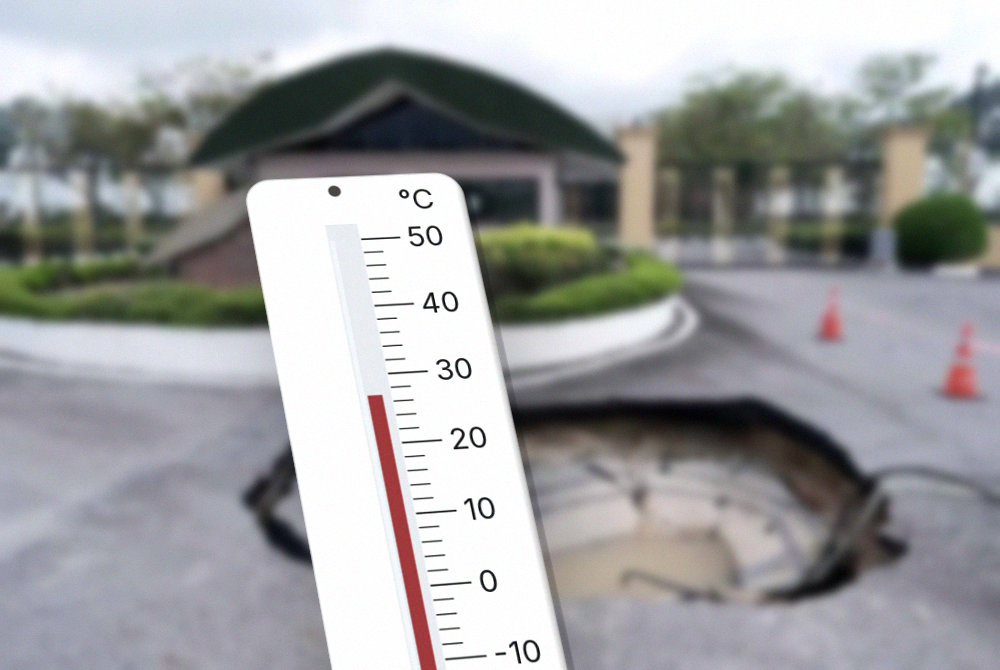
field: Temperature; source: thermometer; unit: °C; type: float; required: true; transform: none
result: 27 °C
